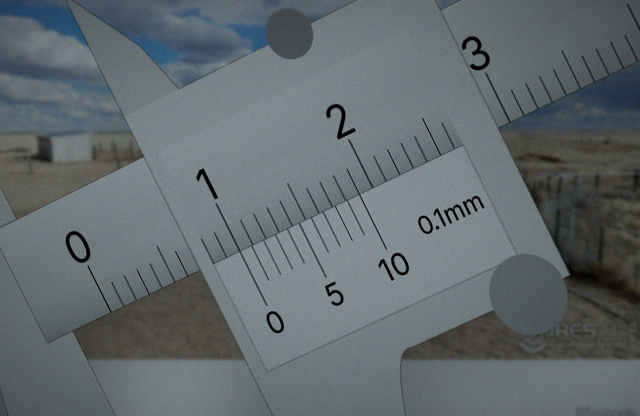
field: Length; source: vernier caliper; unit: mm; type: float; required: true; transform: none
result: 10.0 mm
